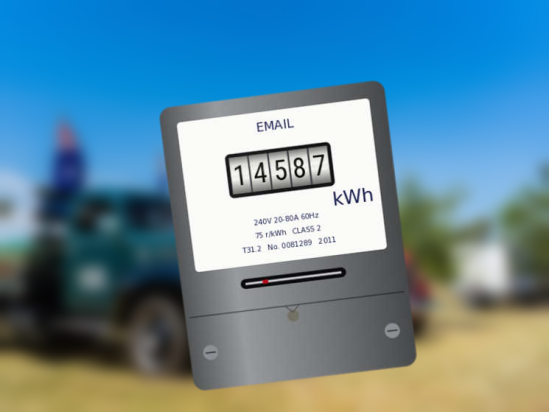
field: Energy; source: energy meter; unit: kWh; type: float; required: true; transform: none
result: 14587 kWh
